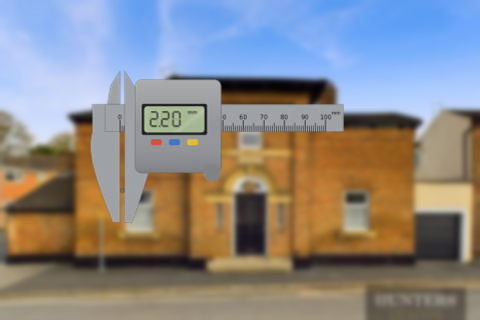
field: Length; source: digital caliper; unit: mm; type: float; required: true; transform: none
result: 2.20 mm
